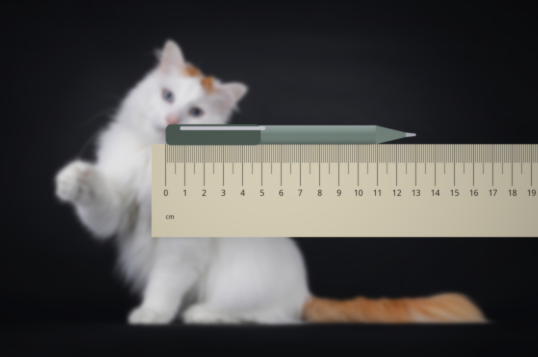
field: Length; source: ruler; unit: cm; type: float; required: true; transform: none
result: 13 cm
